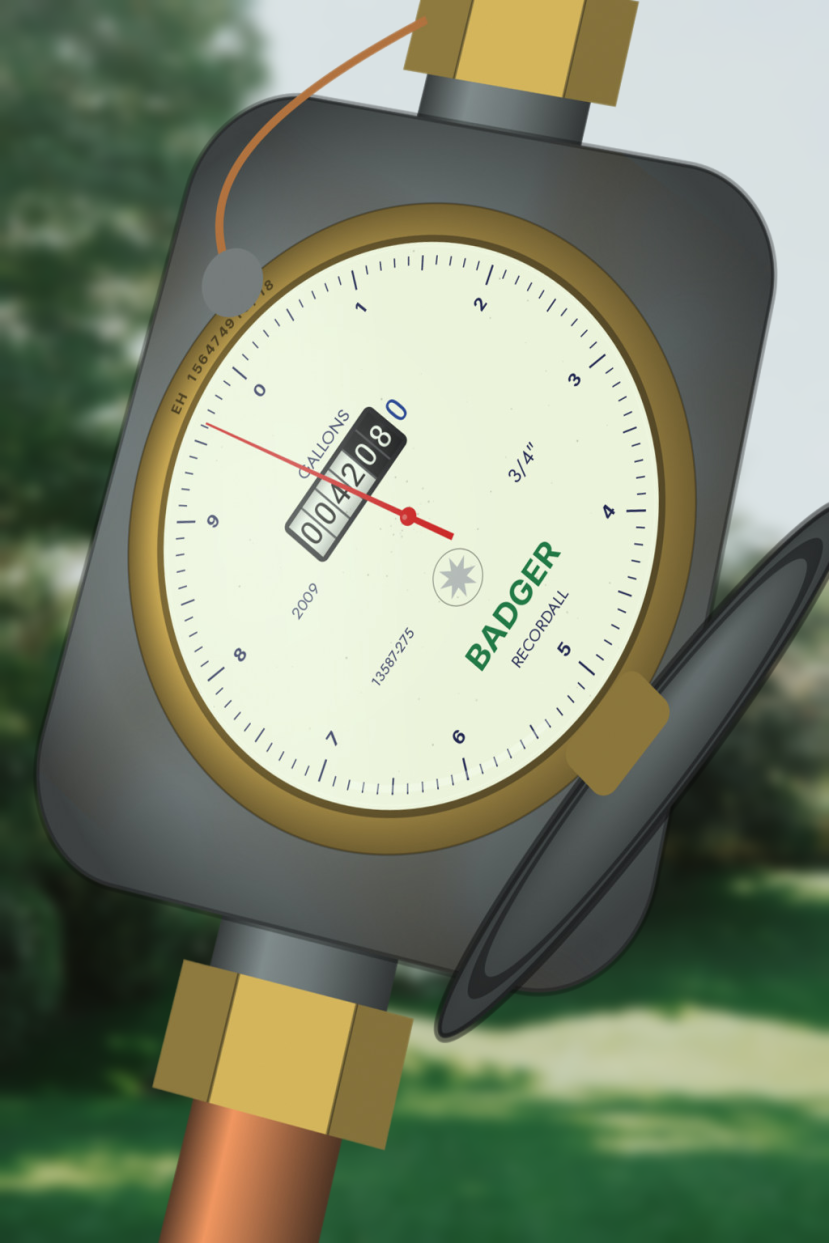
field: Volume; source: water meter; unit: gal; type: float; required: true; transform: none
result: 42079.6 gal
